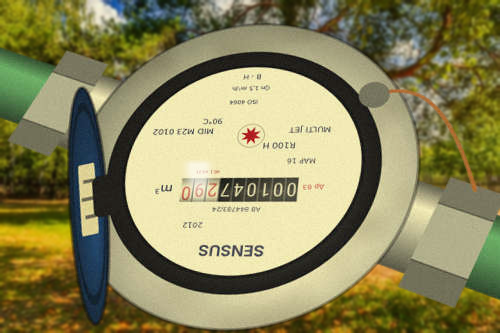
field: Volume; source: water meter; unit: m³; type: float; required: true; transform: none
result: 1047.290 m³
